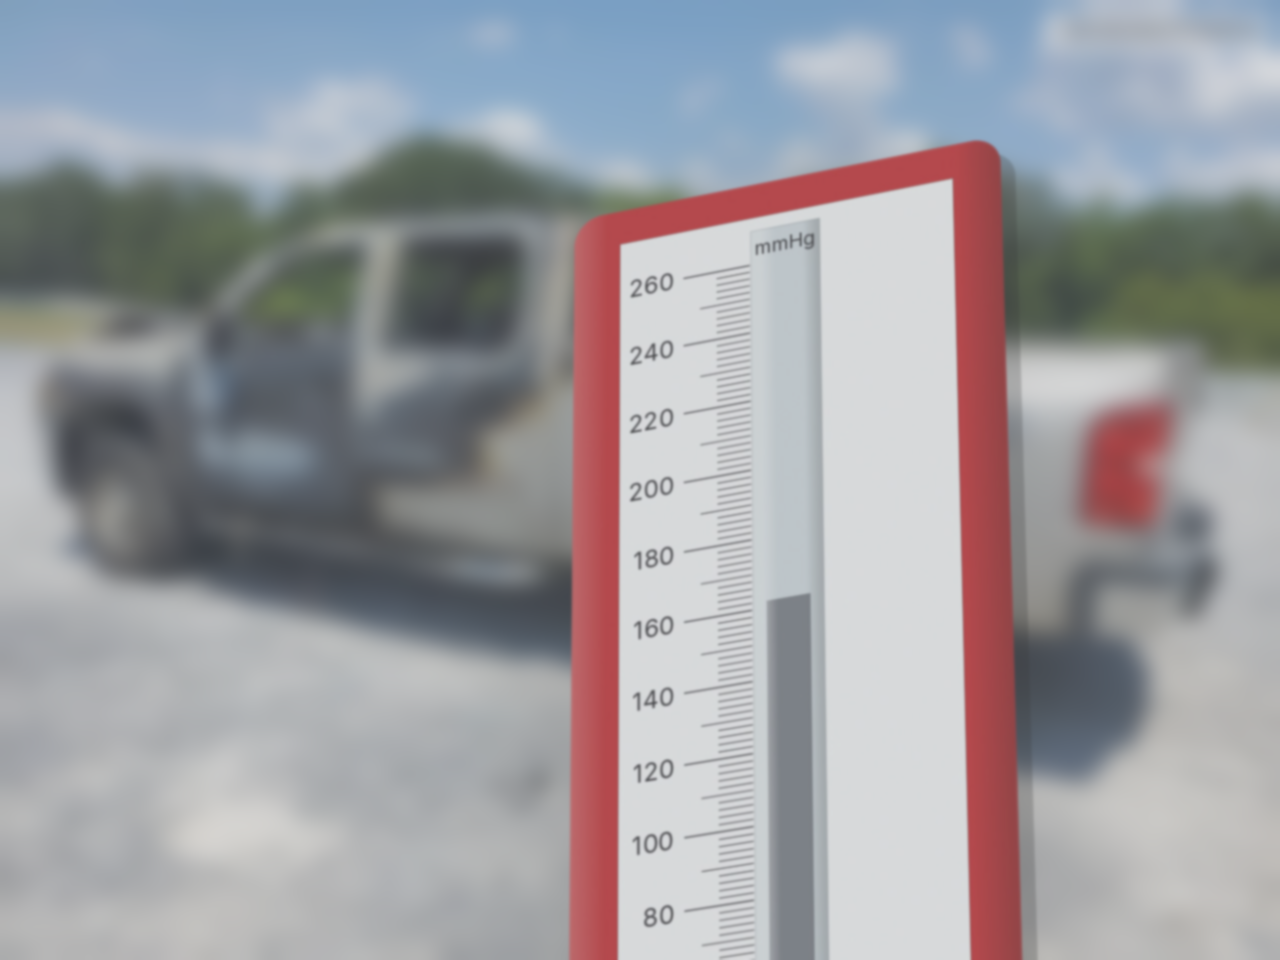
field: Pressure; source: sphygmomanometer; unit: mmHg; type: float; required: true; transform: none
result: 162 mmHg
